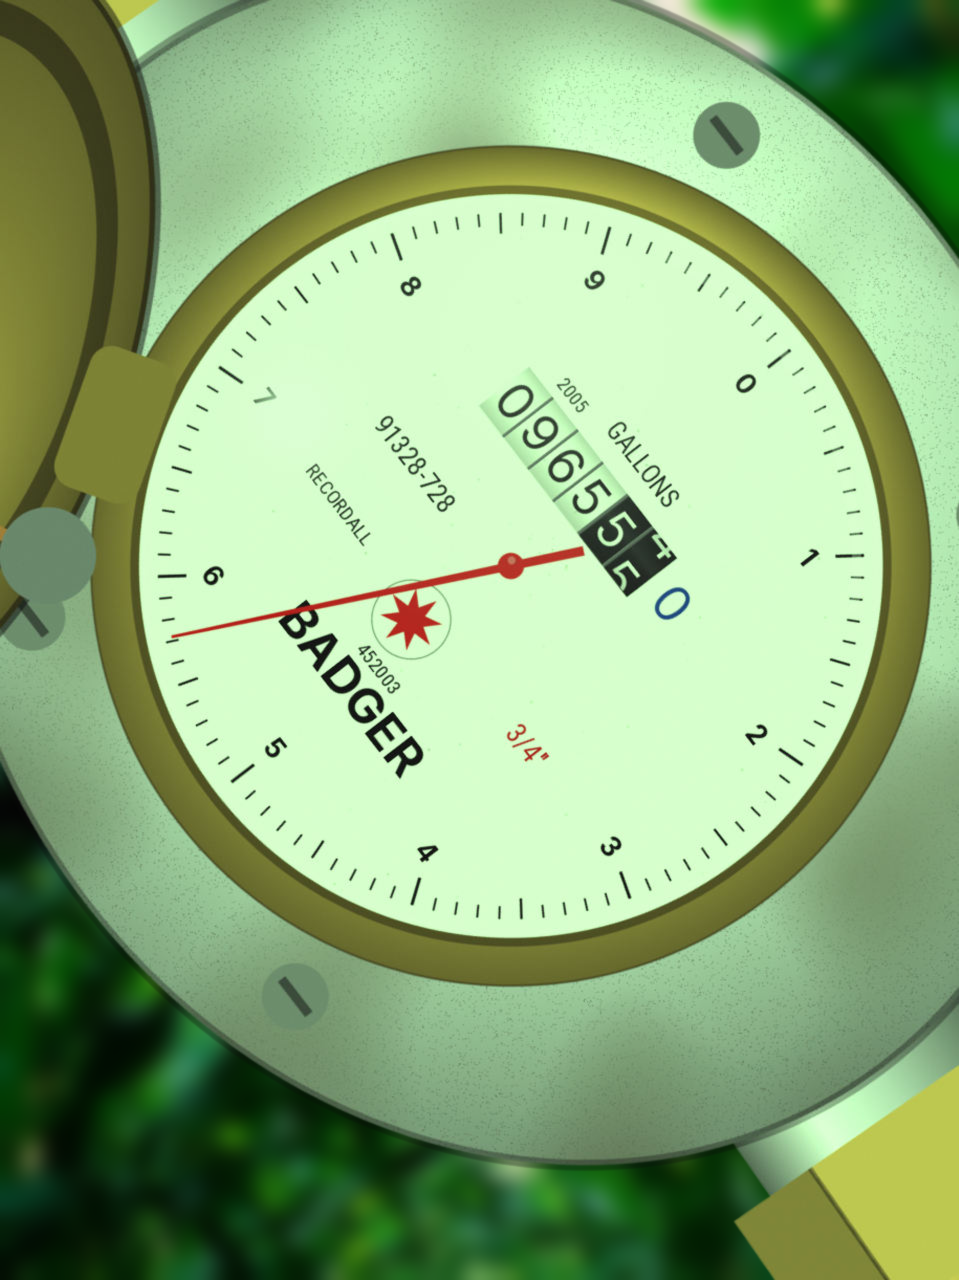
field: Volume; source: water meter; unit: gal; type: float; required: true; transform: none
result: 965545.7 gal
